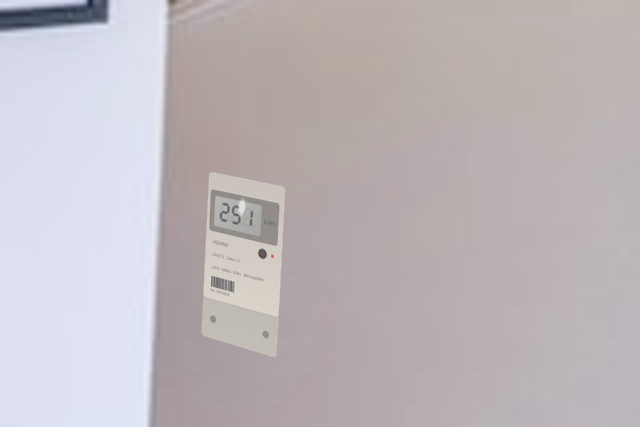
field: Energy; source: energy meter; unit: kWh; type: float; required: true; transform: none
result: 251 kWh
